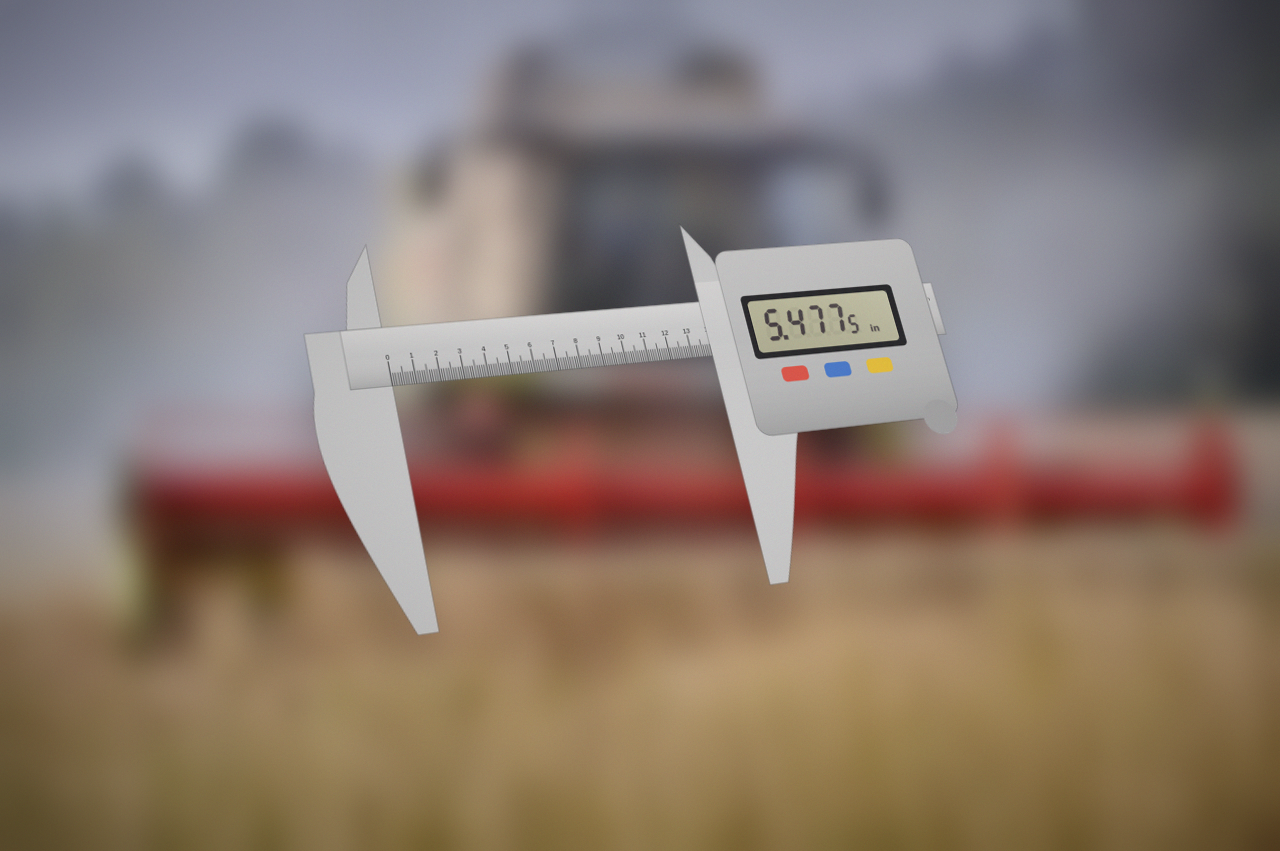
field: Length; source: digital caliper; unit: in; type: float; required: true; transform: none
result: 5.4775 in
